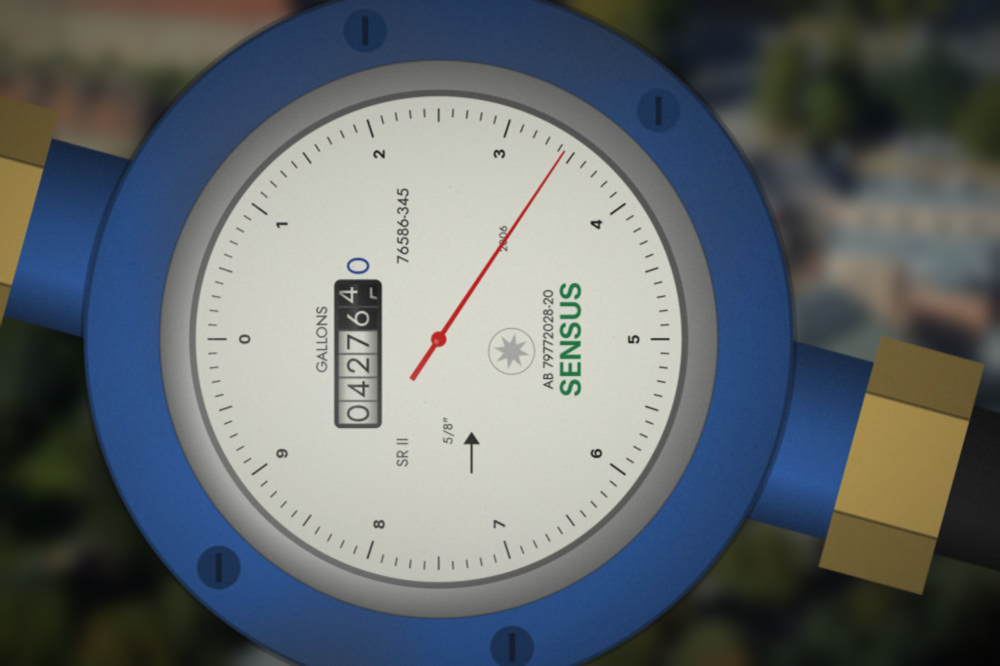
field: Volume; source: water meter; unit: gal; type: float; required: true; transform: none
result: 427643.4 gal
